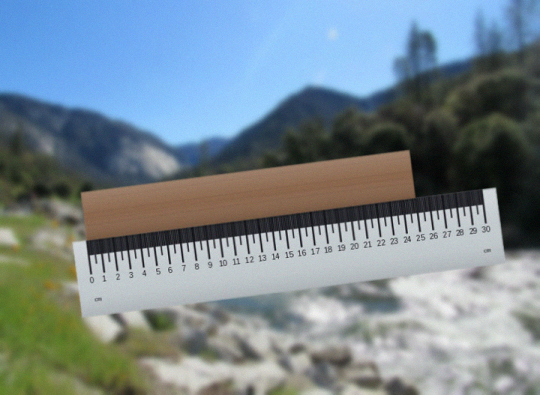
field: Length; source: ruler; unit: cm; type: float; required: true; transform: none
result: 25 cm
